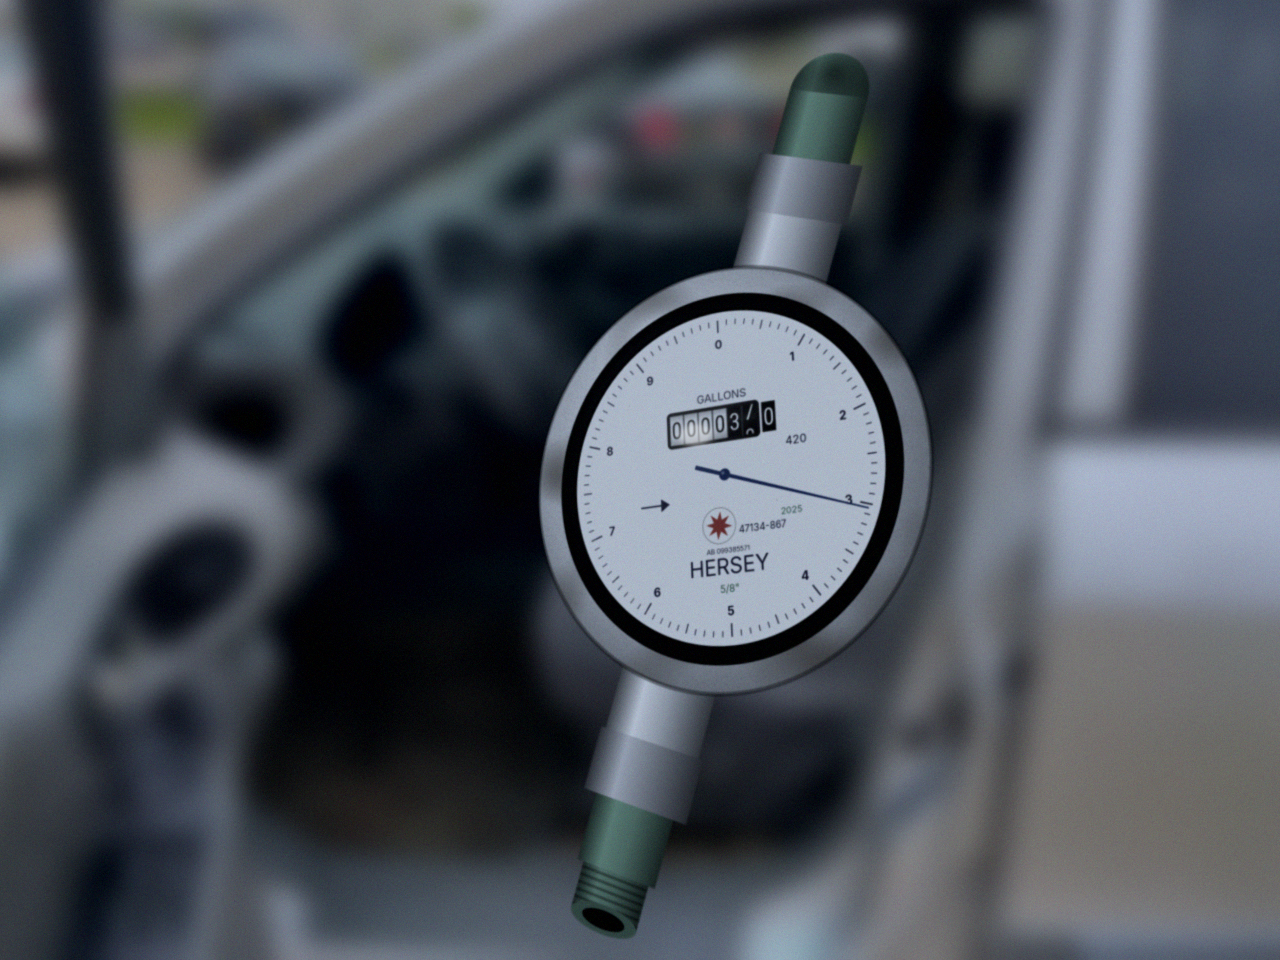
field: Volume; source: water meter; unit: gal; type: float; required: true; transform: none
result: 373.0 gal
